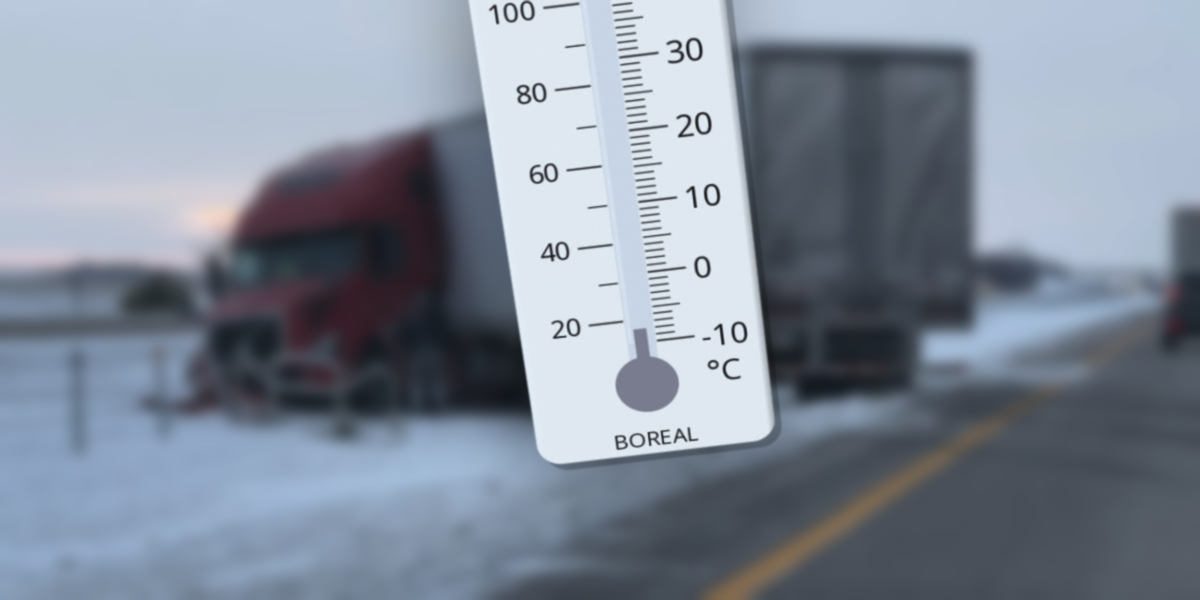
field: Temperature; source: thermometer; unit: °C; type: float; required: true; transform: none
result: -8 °C
